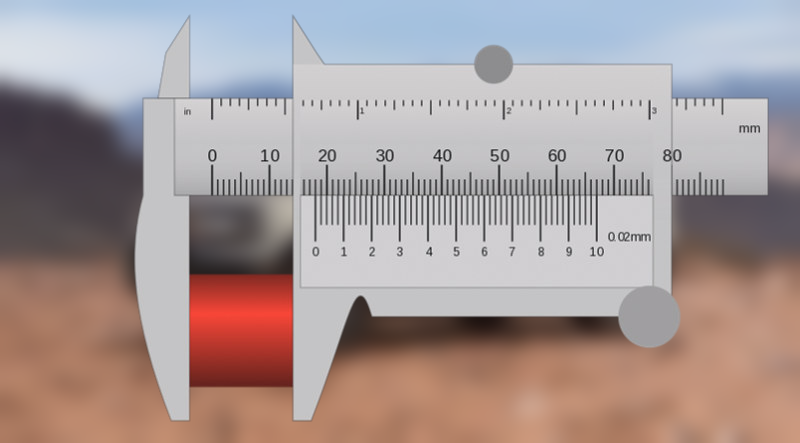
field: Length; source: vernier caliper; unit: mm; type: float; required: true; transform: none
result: 18.0 mm
